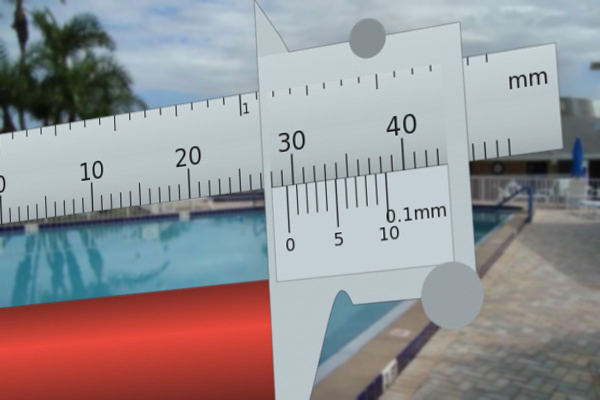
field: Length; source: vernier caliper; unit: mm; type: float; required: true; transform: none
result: 29.4 mm
